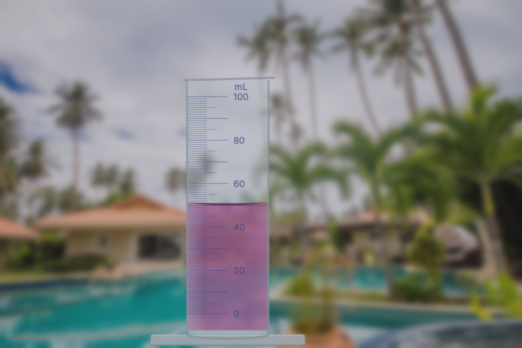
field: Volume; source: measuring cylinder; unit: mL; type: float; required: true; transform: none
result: 50 mL
